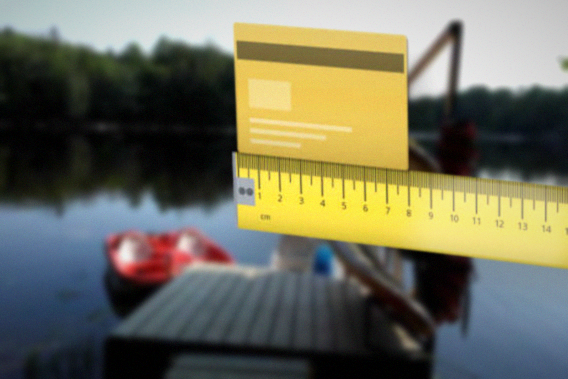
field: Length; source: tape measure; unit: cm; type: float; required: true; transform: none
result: 8 cm
